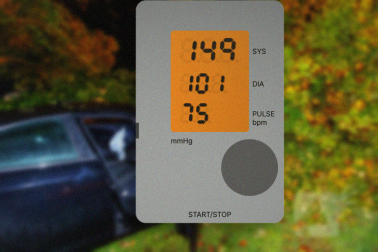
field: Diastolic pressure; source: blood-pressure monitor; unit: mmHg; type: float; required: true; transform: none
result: 101 mmHg
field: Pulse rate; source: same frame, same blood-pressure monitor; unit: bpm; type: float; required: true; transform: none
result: 75 bpm
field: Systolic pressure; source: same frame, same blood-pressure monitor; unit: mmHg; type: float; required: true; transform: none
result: 149 mmHg
